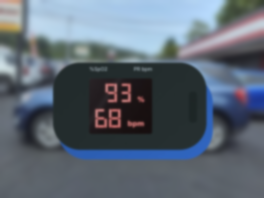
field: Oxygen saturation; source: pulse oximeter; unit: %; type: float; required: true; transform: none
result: 93 %
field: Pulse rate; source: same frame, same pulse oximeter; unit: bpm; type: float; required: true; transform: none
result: 68 bpm
